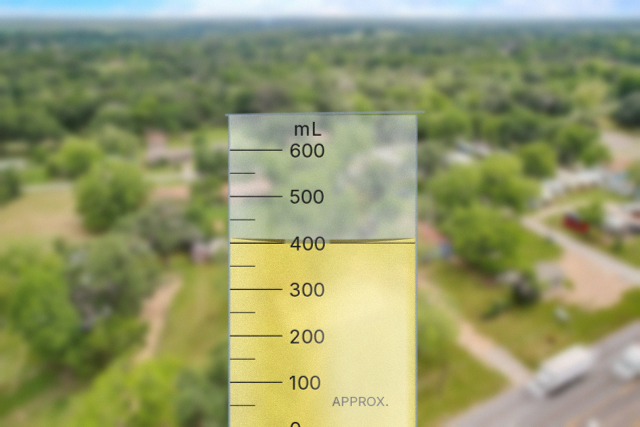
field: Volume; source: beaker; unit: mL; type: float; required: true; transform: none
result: 400 mL
